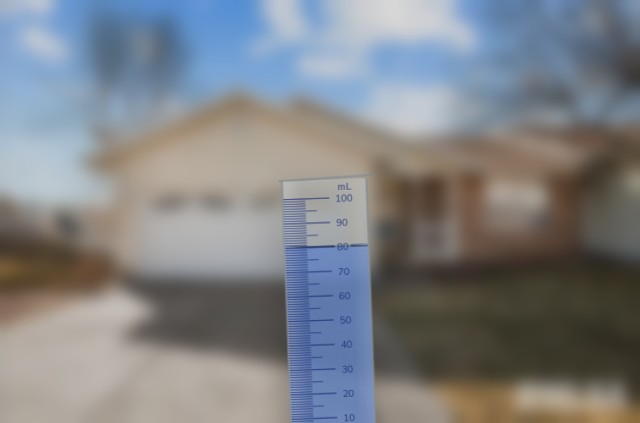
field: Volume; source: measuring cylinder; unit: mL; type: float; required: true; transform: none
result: 80 mL
